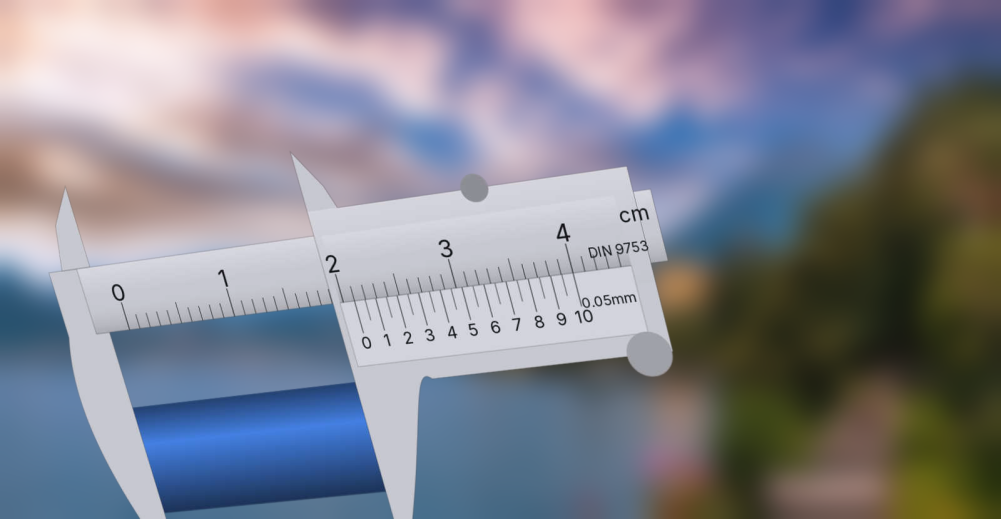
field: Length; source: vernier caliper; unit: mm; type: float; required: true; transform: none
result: 21.0 mm
